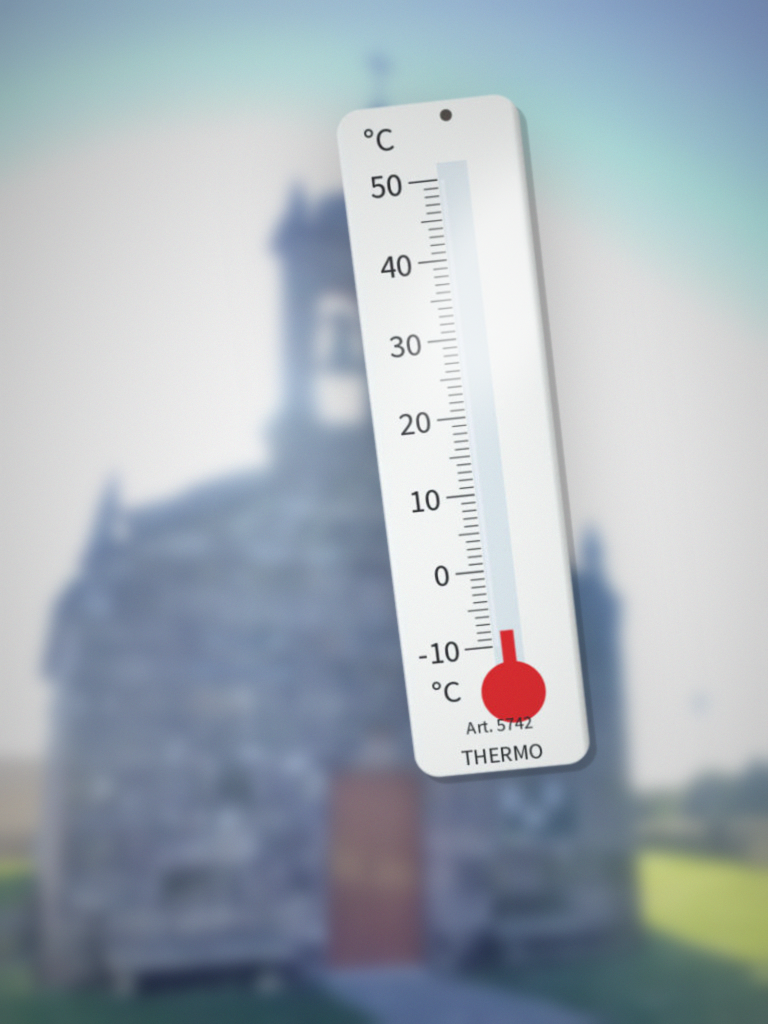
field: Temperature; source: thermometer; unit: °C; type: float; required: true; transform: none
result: -8 °C
